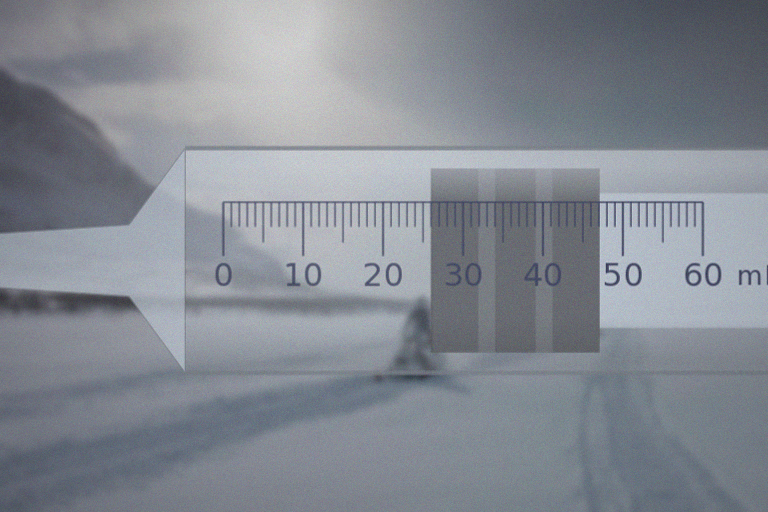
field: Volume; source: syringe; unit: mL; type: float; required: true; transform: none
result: 26 mL
